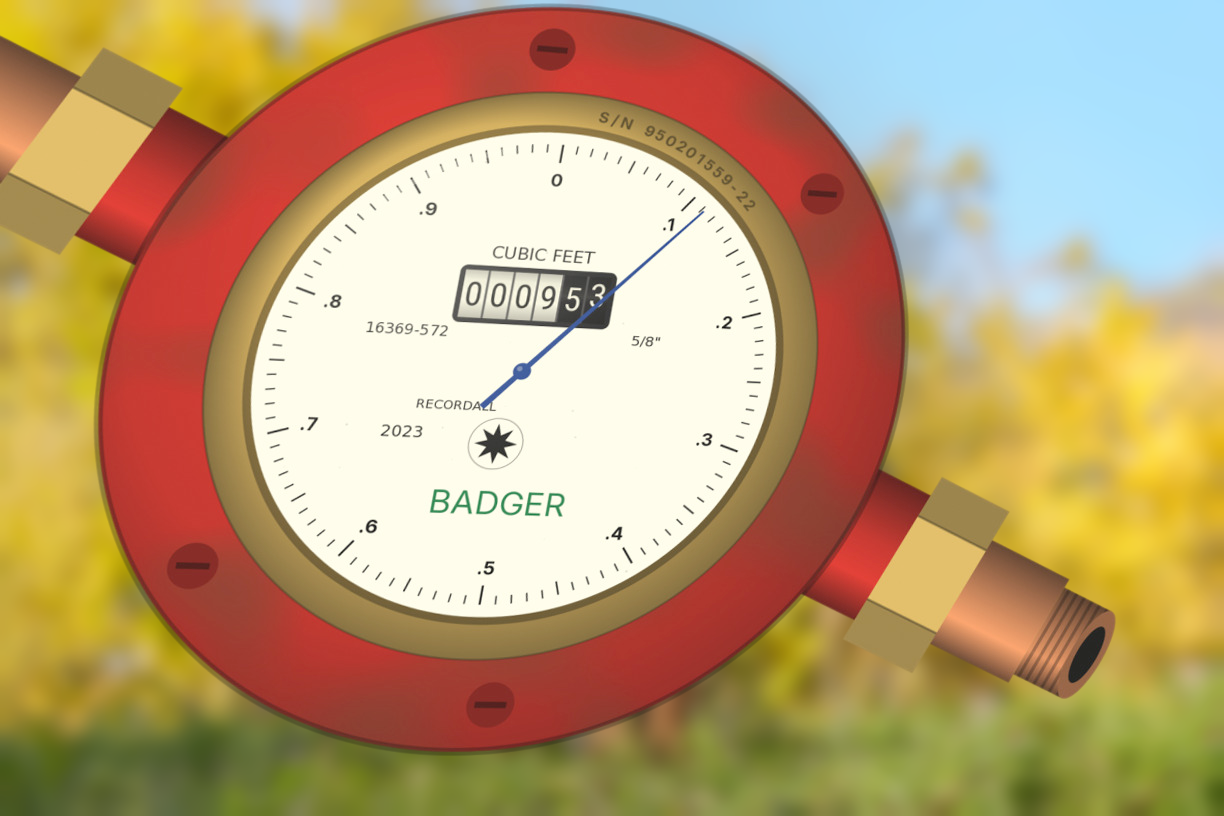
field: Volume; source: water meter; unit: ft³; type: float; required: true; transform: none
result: 953.11 ft³
